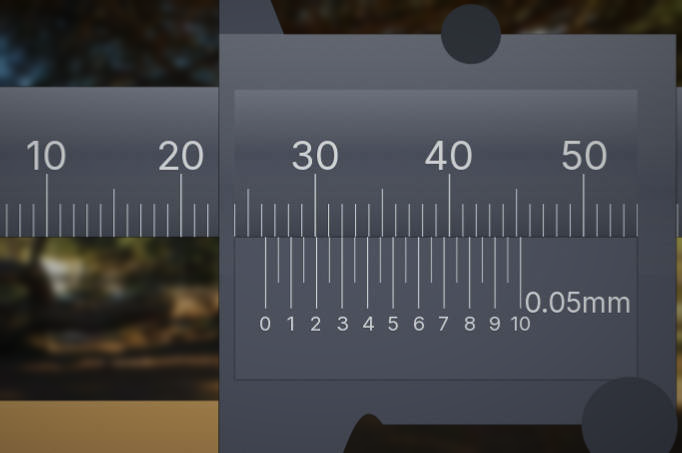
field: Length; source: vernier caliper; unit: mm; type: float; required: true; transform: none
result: 26.3 mm
